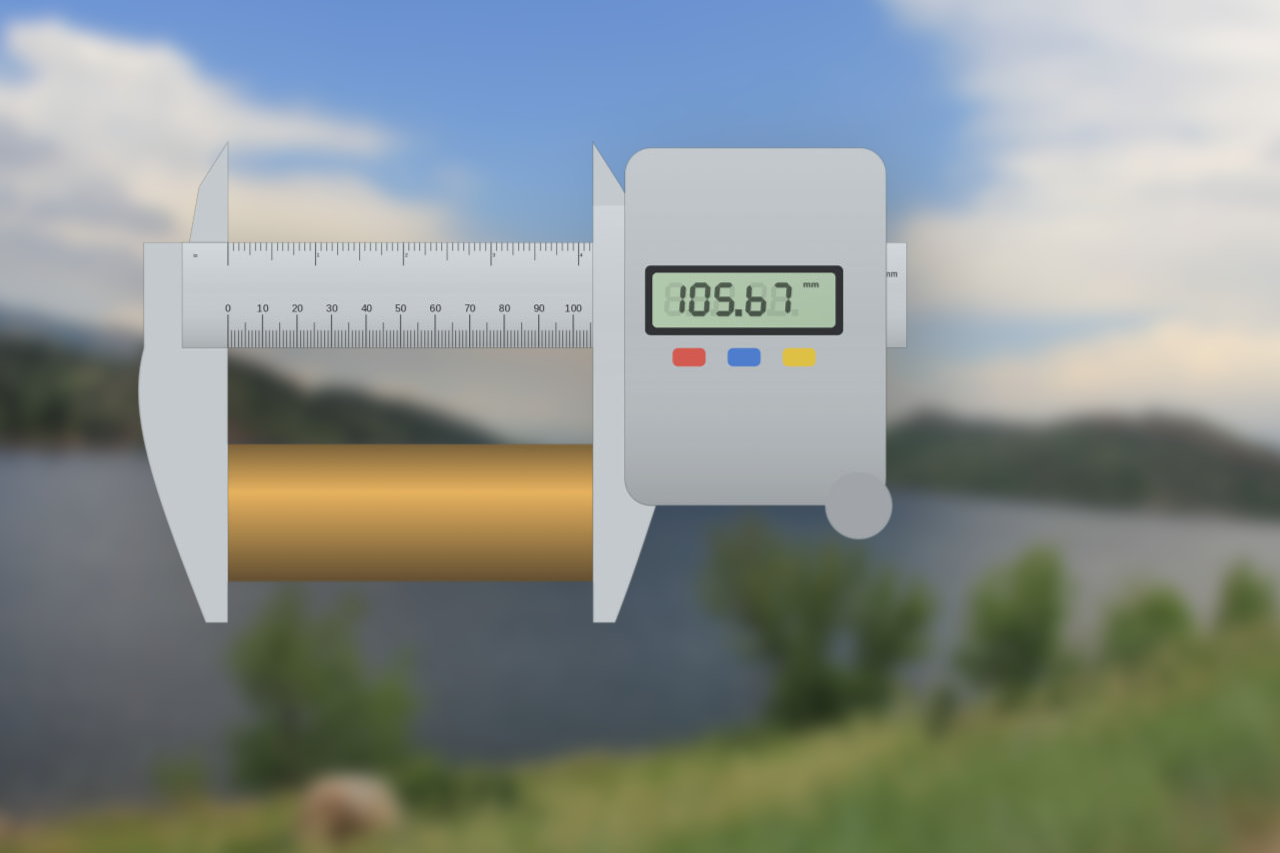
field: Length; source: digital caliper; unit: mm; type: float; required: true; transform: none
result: 105.67 mm
